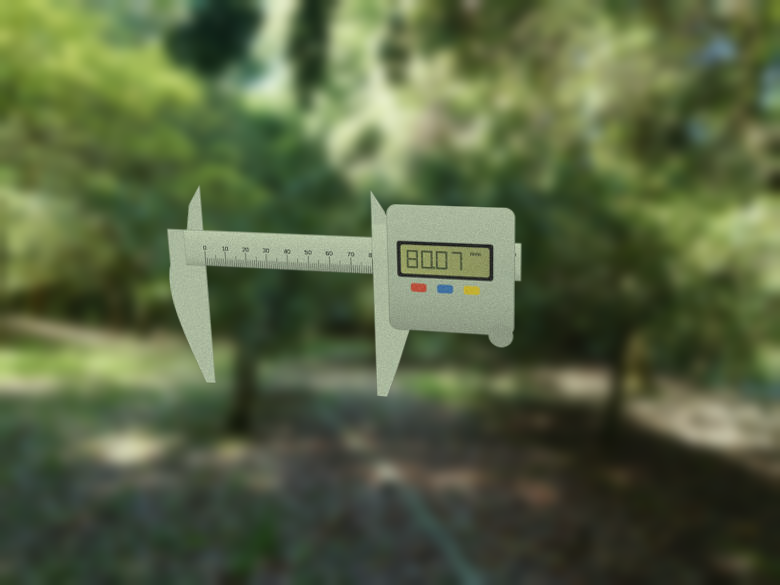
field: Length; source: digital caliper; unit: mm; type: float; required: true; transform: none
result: 80.07 mm
